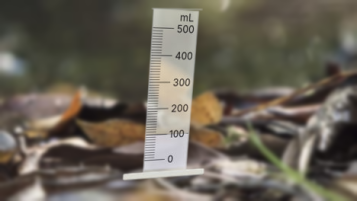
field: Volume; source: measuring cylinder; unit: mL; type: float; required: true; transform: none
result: 100 mL
